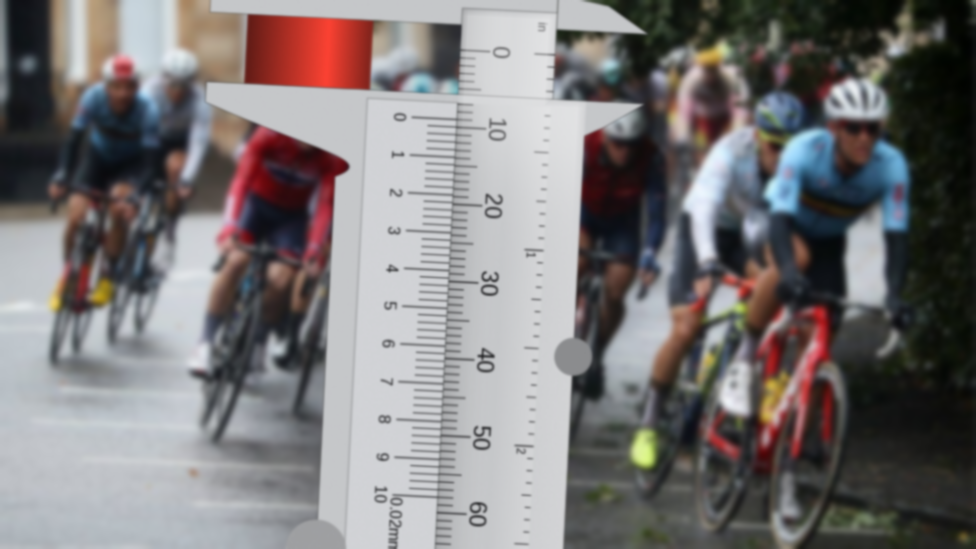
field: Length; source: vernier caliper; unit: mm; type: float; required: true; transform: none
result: 9.0 mm
